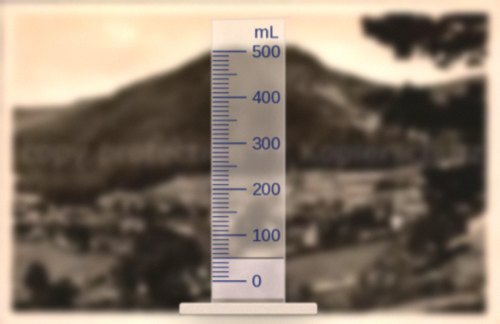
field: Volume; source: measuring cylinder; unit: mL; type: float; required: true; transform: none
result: 50 mL
